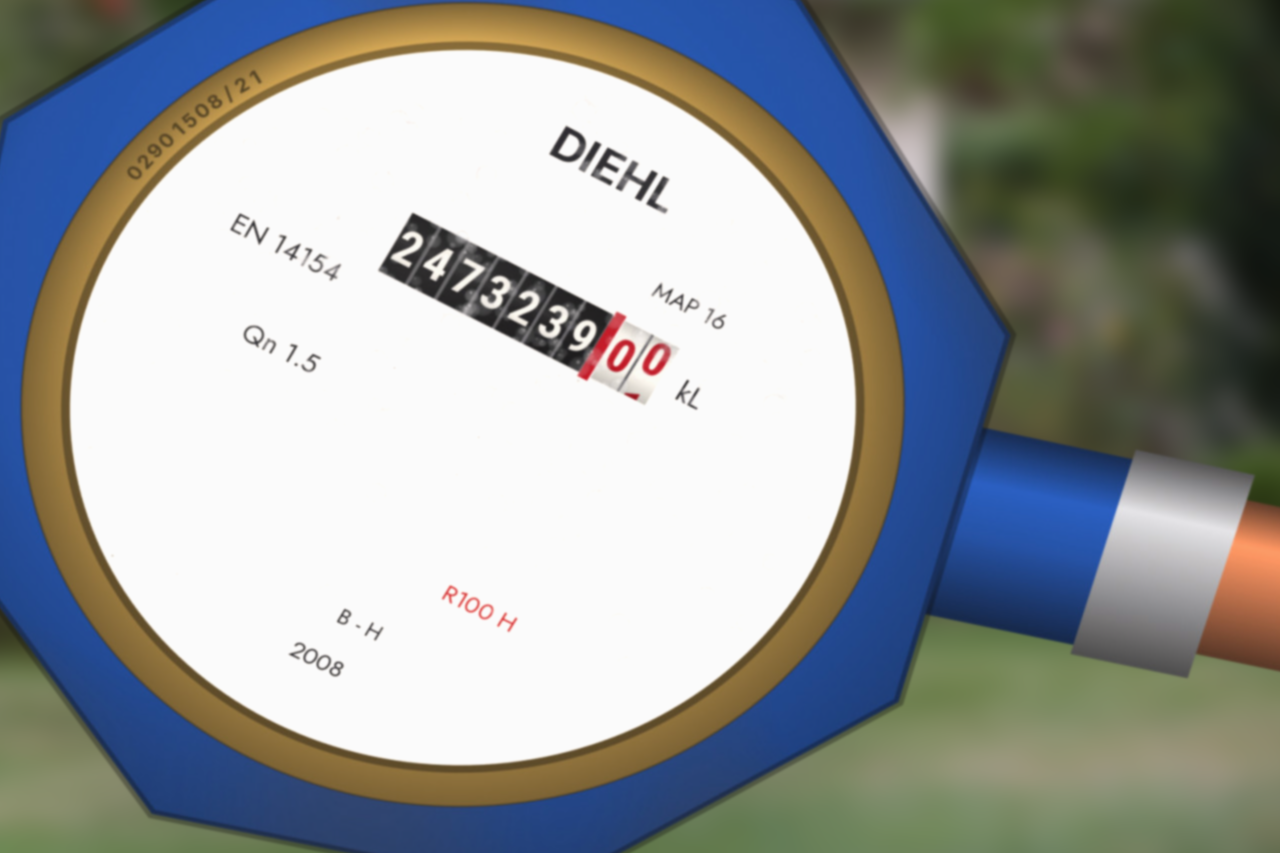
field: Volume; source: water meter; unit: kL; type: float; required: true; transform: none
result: 2473239.00 kL
